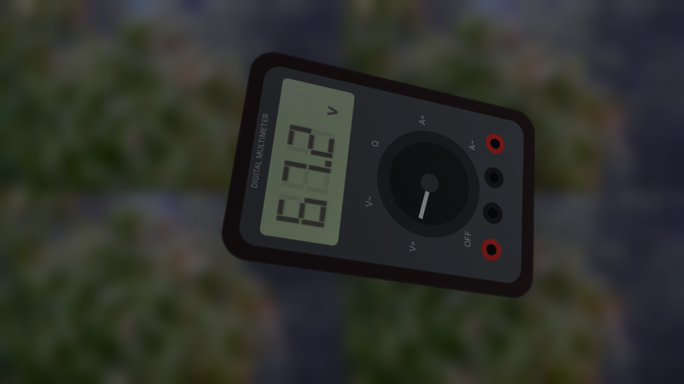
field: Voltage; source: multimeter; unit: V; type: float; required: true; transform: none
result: 67.2 V
